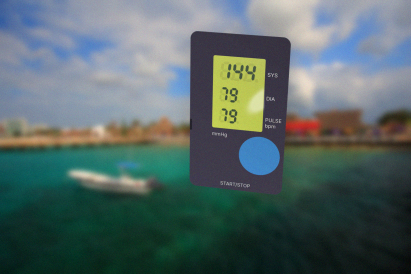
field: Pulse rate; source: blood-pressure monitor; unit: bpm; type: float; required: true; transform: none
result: 79 bpm
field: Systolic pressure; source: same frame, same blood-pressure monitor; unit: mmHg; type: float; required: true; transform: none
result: 144 mmHg
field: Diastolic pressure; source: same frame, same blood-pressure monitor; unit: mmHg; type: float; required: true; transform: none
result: 79 mmHg
